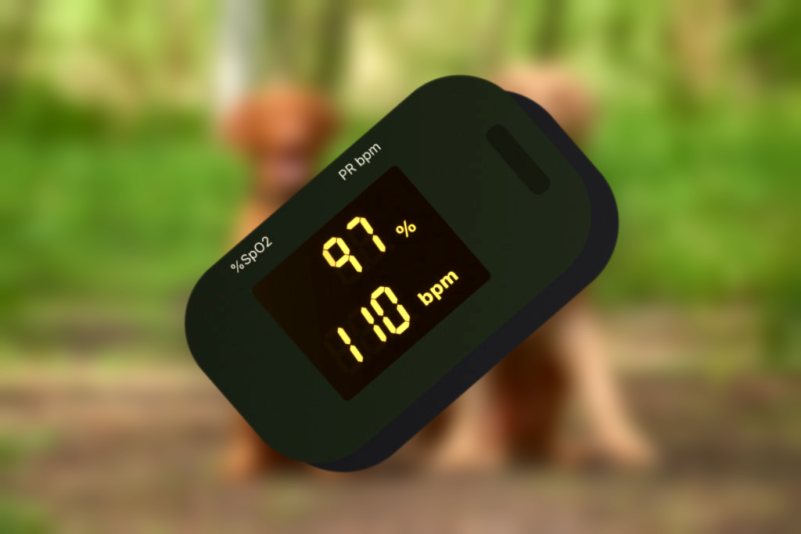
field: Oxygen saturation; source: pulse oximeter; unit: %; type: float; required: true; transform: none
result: 97 %
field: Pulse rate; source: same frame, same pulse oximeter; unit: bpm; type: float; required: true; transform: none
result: 110 bpm
